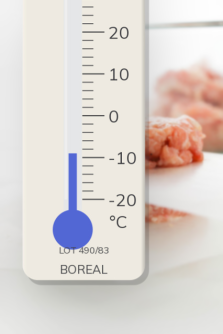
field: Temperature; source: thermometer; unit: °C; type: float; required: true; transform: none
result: -9 °C
